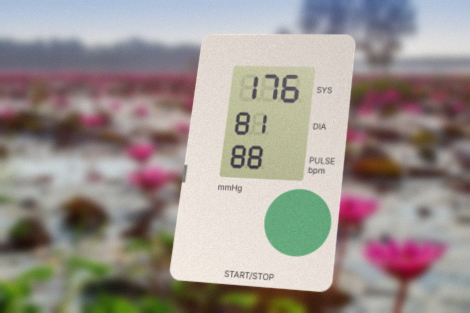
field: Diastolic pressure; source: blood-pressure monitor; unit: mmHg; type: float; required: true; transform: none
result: 81 mmHg
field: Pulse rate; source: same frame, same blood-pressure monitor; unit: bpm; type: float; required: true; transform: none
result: 88 bpm
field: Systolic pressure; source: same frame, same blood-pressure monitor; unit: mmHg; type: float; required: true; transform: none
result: 176 mmHg
